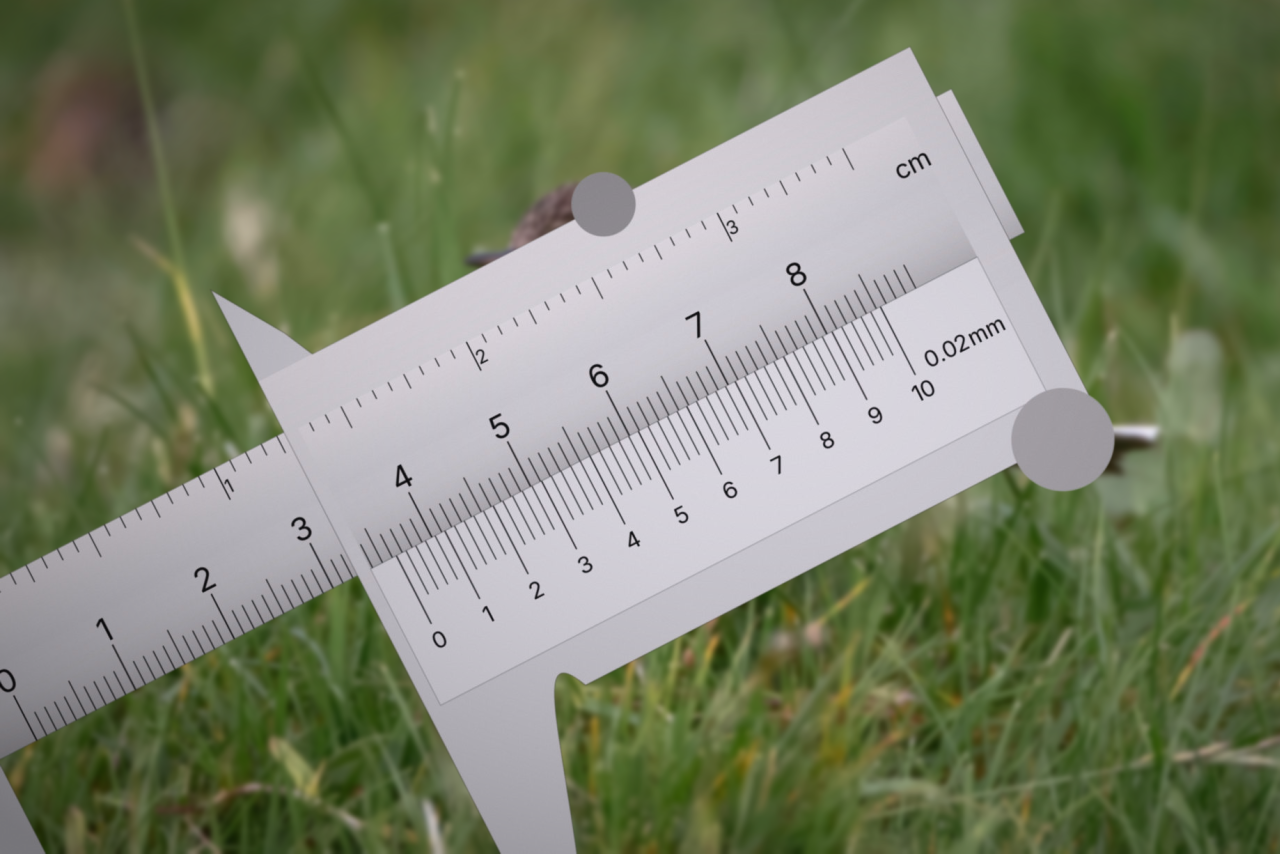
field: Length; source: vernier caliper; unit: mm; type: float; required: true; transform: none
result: 36.4 mm
